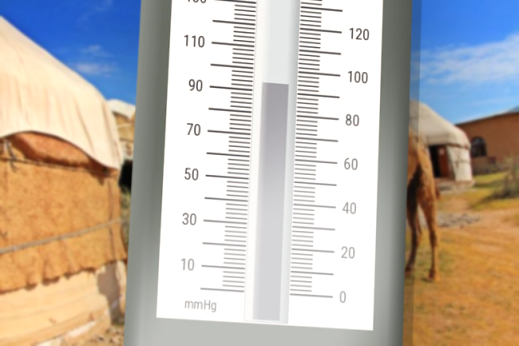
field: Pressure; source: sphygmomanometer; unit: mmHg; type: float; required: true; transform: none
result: 94 mmHg
